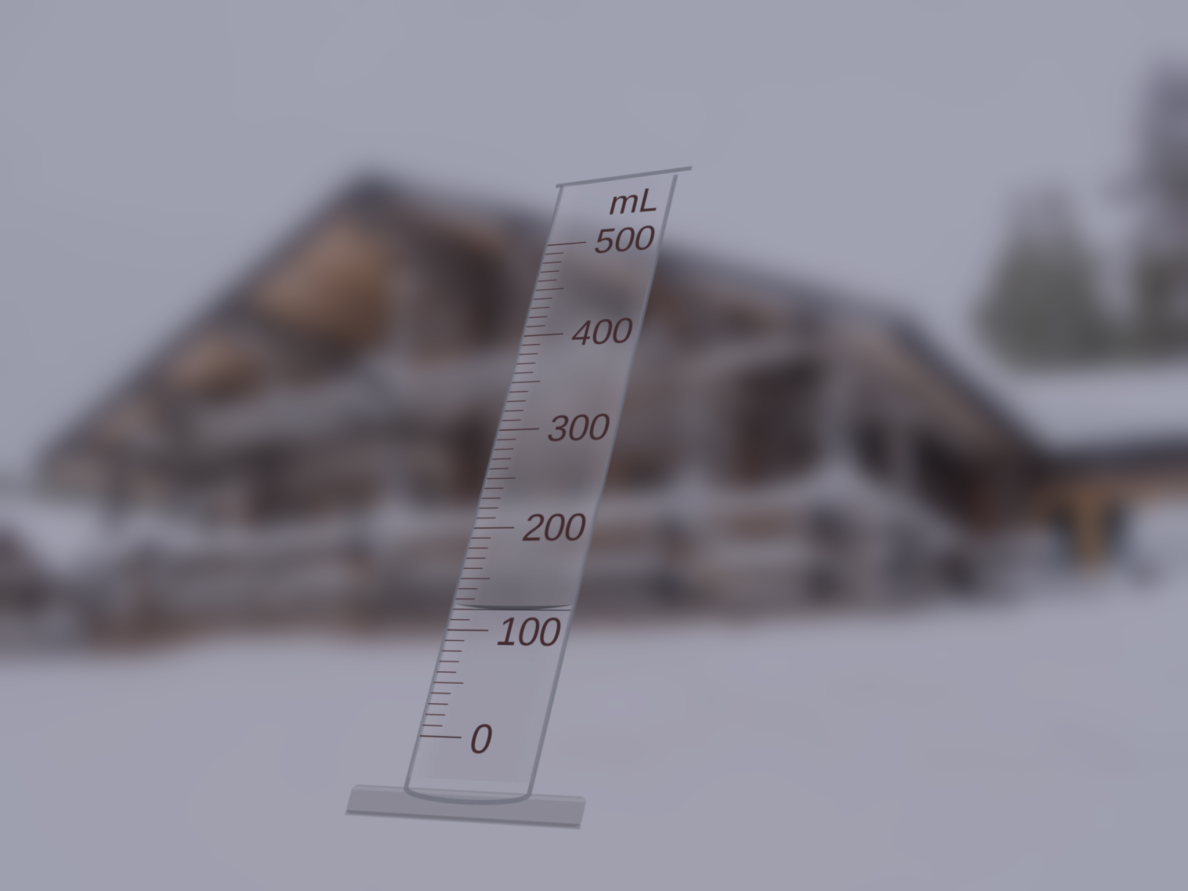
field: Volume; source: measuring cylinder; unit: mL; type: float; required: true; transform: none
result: 120 mL
